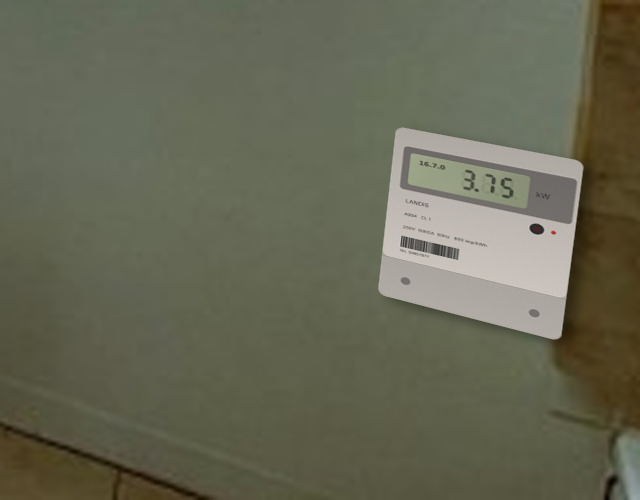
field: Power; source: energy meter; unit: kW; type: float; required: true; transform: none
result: 3.75 kW
